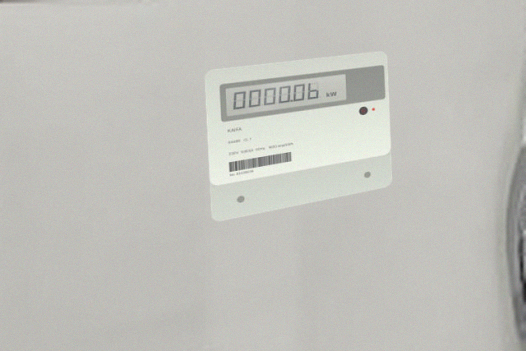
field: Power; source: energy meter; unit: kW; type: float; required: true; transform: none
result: 0.06 kW
